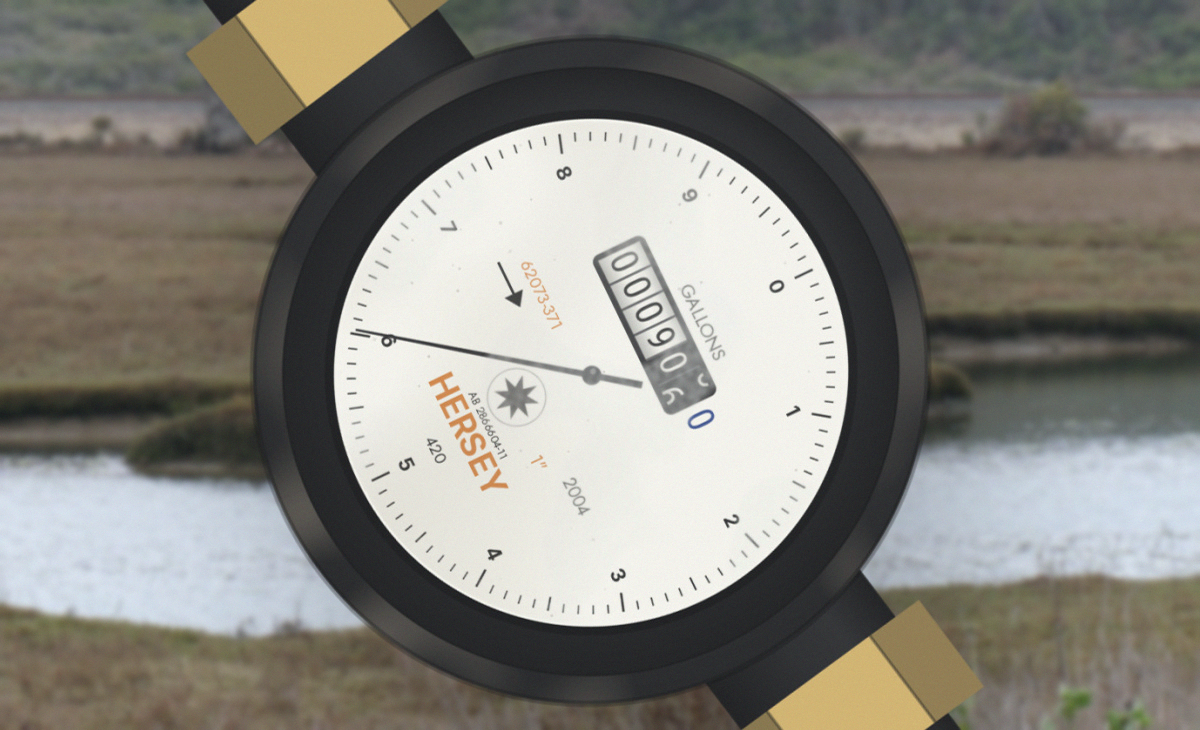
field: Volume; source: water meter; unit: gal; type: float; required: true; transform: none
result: 9056.0 gal
